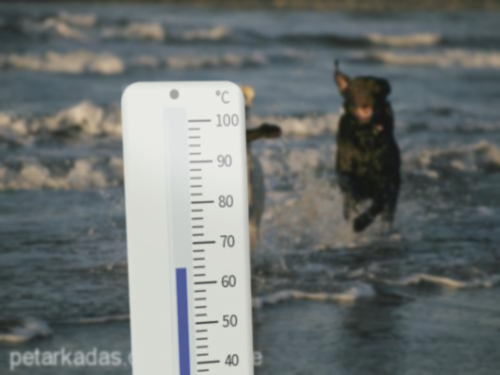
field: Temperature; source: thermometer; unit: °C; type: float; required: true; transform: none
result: 64 °C
